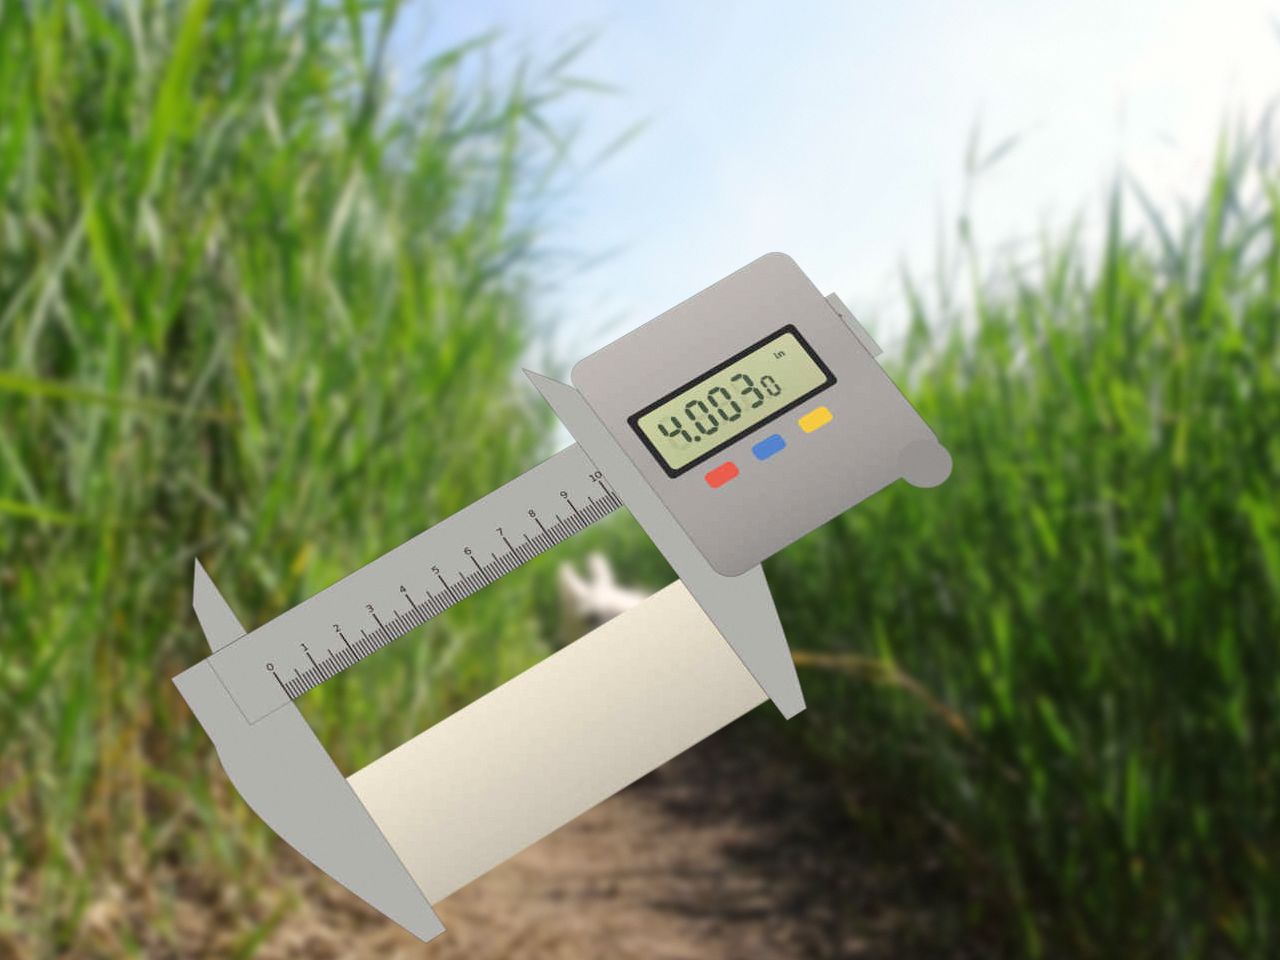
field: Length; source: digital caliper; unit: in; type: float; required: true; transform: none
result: 4.0030 in
